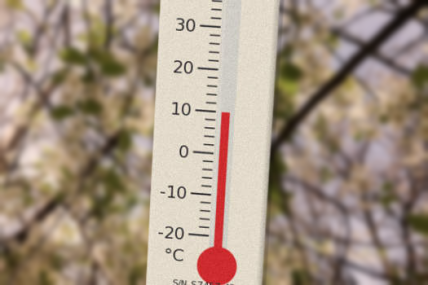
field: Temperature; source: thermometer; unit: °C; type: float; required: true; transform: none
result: 10 °C
